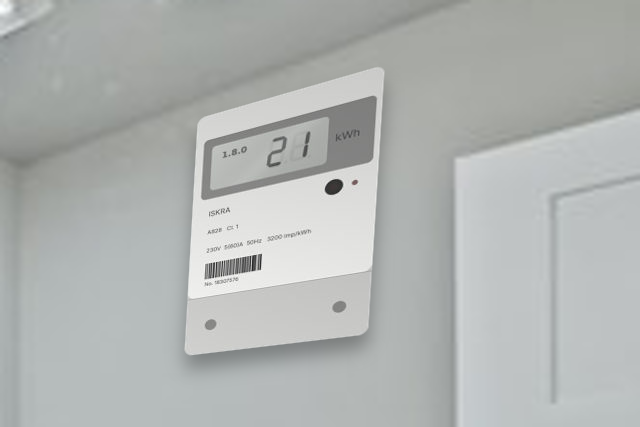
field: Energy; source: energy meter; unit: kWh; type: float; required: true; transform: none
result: 21 kWh
